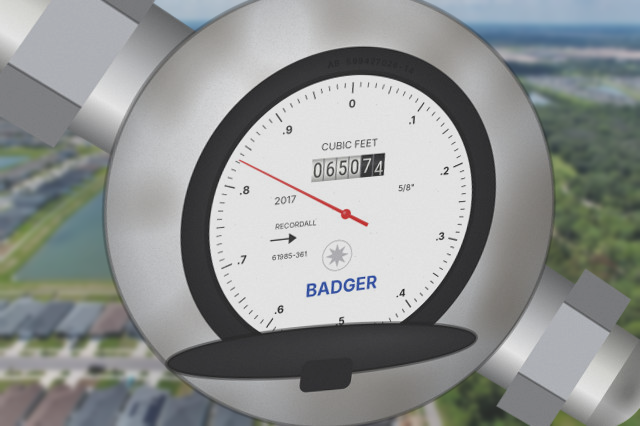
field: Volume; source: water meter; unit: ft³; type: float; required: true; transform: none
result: 65073.83 ft³
